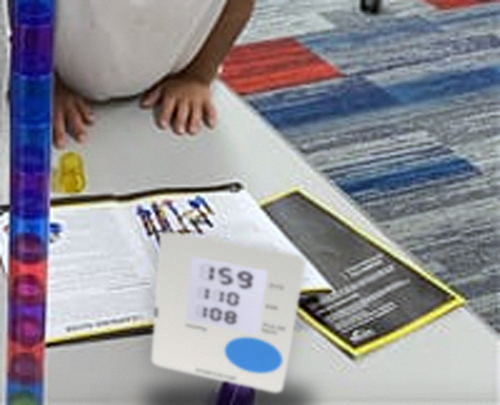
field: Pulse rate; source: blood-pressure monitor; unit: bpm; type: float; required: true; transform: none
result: 108 bpm
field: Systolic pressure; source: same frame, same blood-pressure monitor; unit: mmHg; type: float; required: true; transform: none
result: 159 mmHg
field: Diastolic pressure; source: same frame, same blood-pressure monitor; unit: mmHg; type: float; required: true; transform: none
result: 110 mmHg
